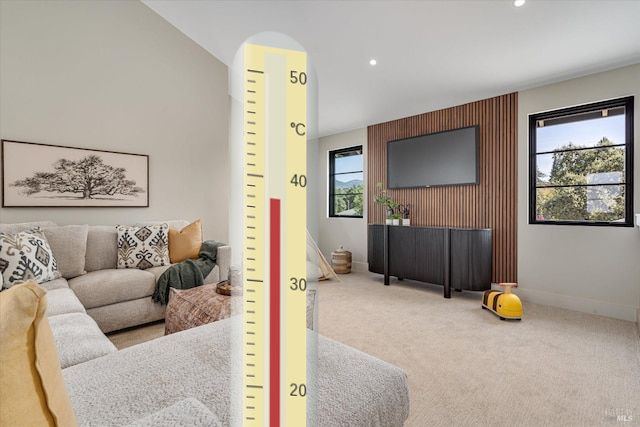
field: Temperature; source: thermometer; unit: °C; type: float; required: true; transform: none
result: 38 °C
